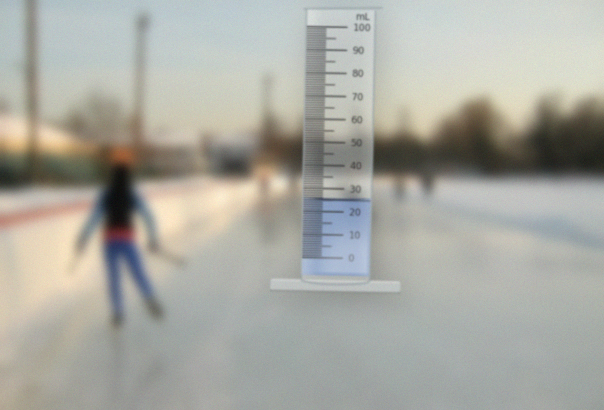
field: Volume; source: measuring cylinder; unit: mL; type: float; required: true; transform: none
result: 25 mL
